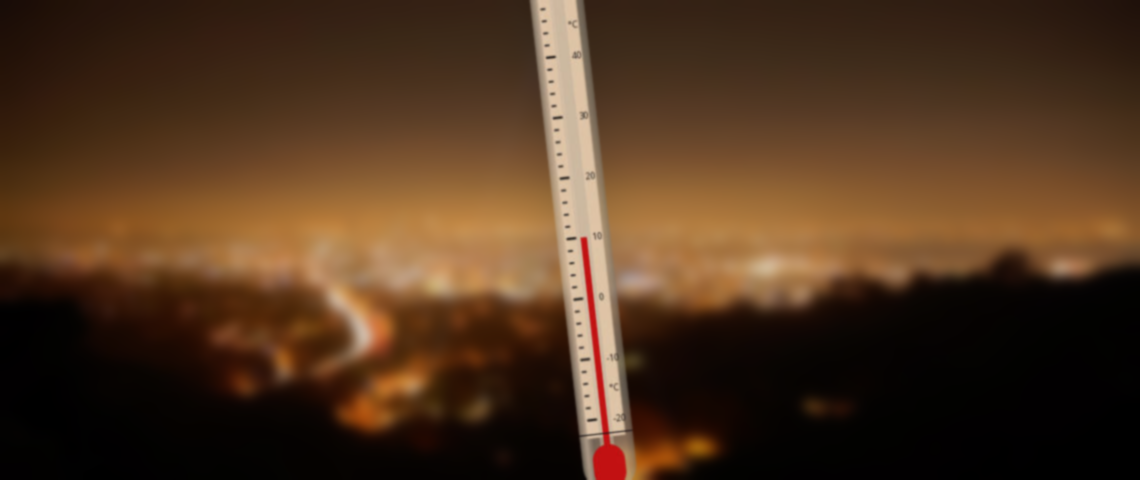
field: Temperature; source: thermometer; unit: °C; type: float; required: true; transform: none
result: 10 °C
